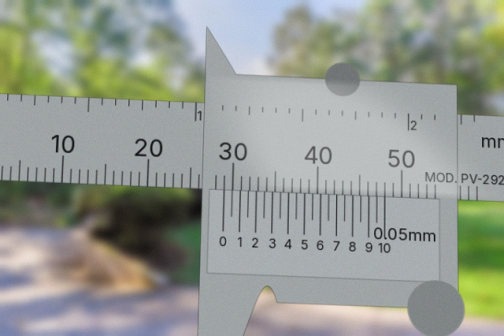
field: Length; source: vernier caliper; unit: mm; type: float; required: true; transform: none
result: 29.0 mm
